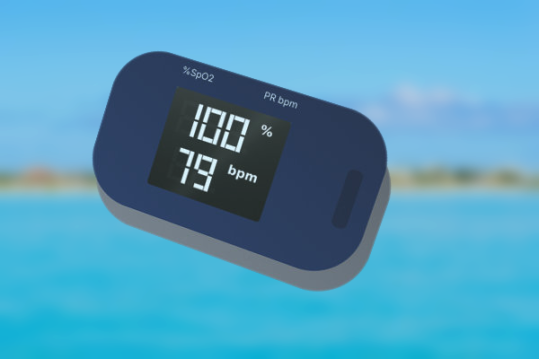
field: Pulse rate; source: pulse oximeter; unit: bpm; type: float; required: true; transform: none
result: 79 bpm
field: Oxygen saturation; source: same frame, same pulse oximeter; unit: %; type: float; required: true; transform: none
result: 100 %
